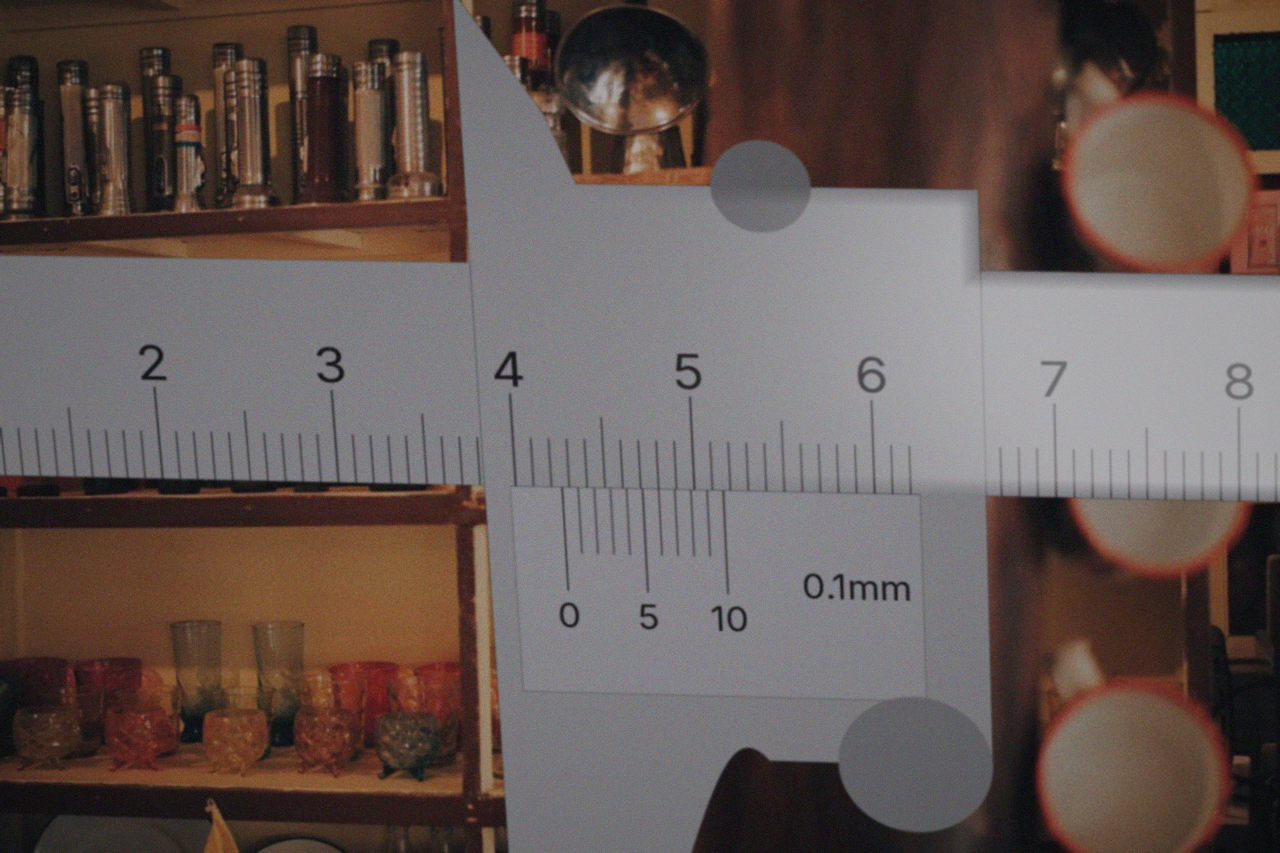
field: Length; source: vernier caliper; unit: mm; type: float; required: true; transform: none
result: 42.6 mm
